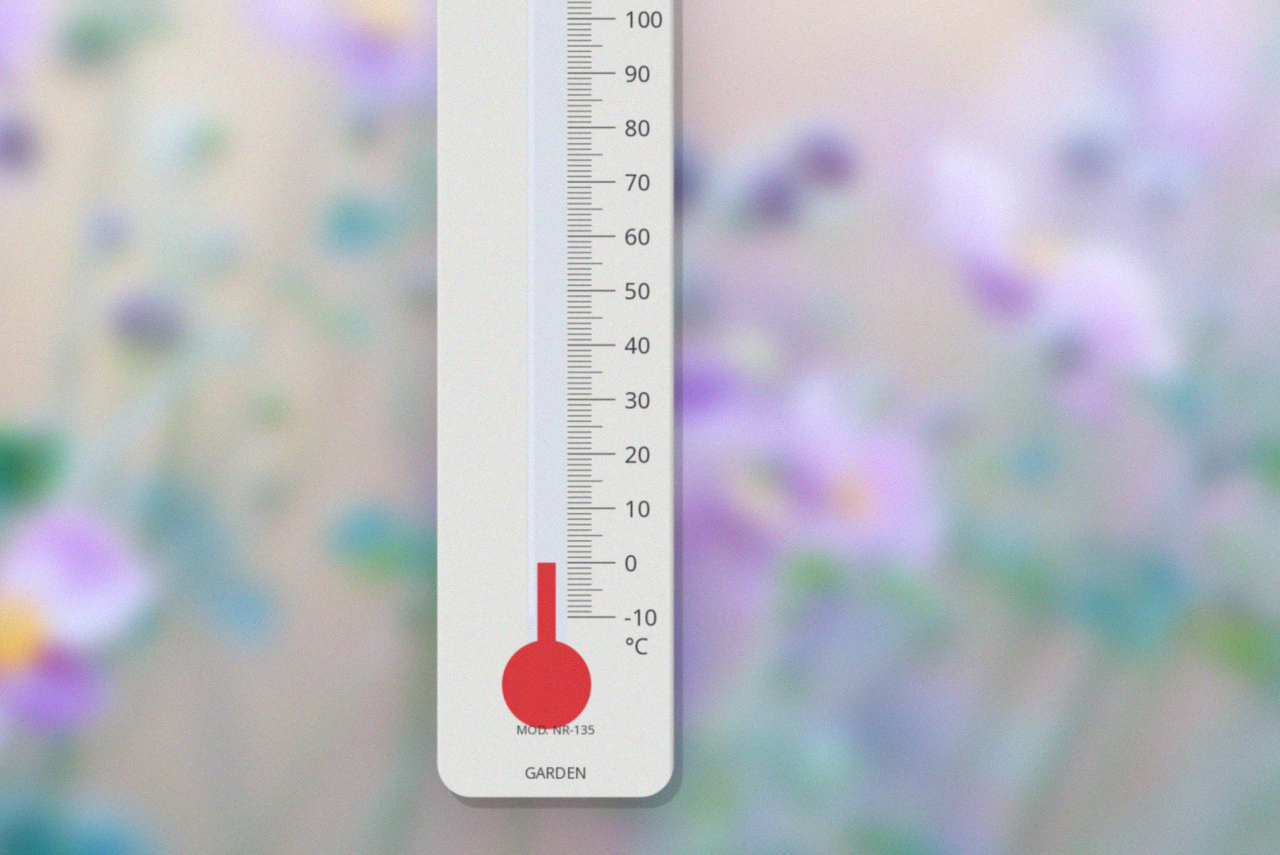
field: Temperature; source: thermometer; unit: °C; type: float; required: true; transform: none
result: 0 °C
